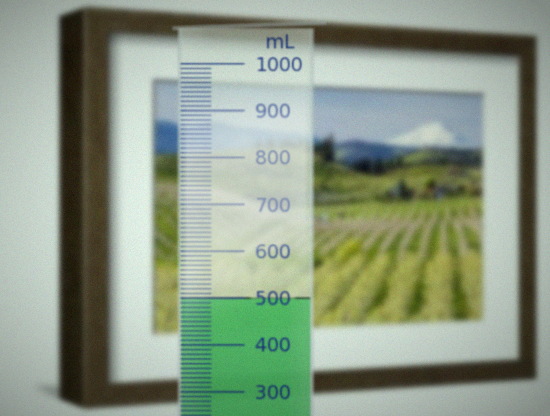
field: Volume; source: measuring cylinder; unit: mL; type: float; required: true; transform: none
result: 500 mL
